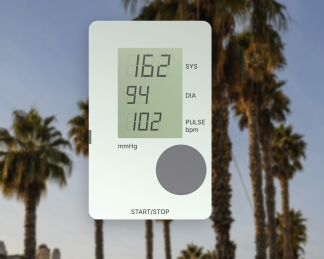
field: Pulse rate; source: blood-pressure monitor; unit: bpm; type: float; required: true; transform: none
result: 102 bpm
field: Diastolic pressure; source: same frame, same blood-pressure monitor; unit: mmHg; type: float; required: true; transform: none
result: 94 mmHg
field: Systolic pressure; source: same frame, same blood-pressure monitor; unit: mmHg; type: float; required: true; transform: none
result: 162 mmHg
